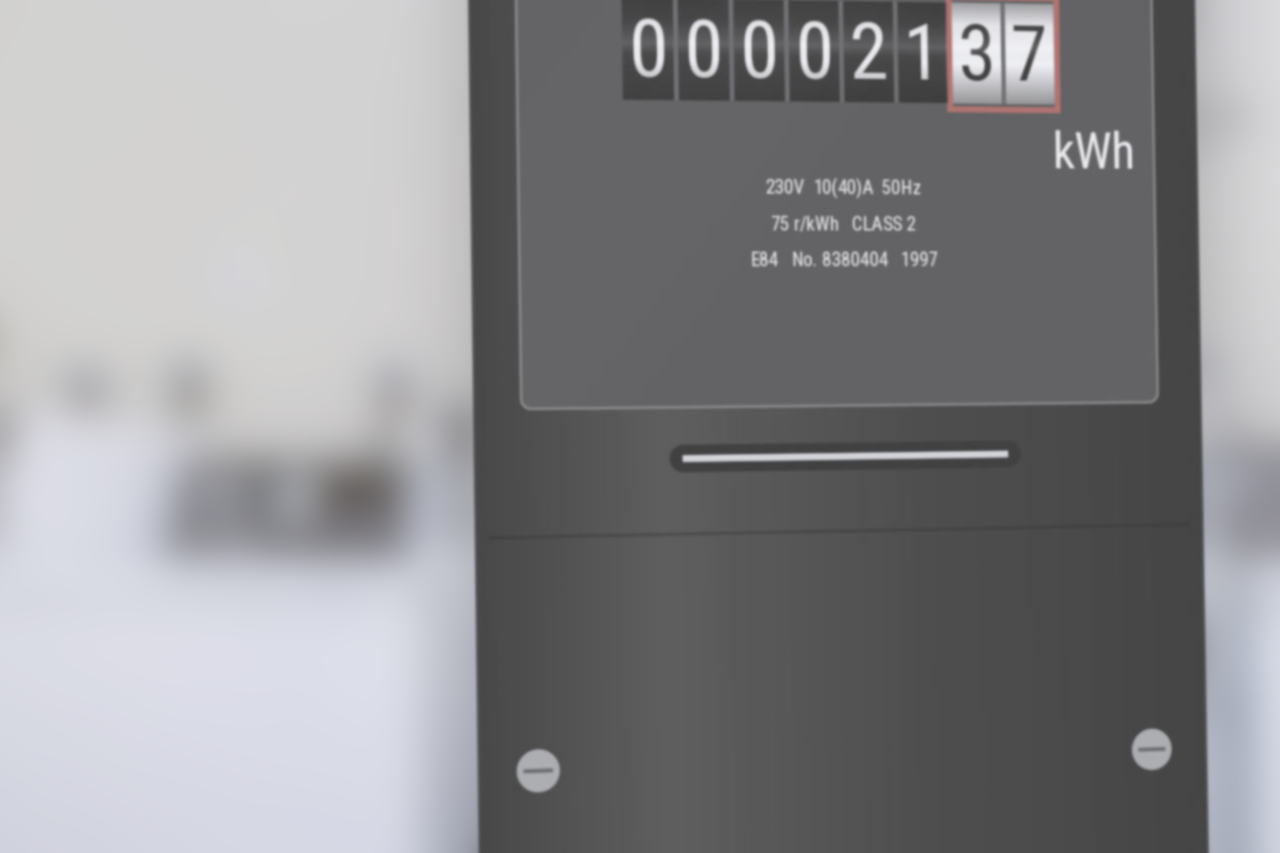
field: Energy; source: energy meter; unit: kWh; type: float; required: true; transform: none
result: 21.37 kWh
